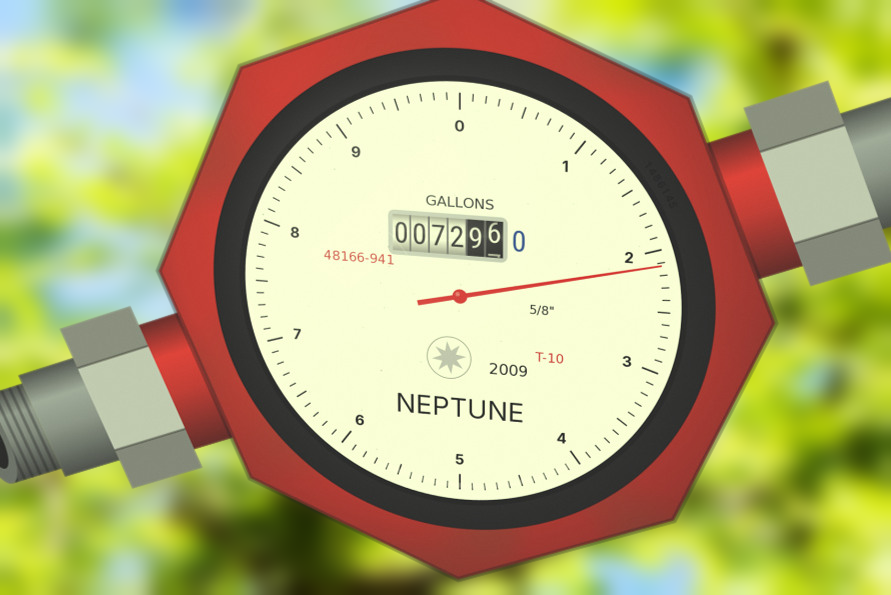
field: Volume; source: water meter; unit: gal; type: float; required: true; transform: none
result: 72962.1 gal
